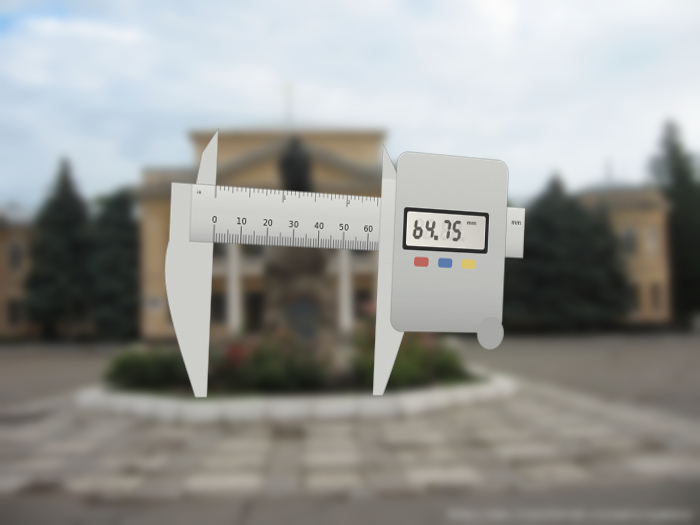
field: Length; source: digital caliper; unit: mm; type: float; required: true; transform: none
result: 64.75 mm
